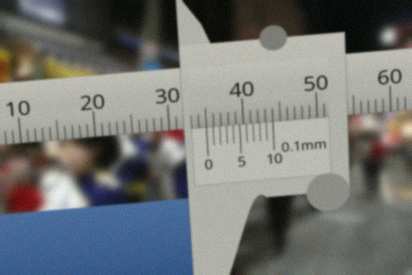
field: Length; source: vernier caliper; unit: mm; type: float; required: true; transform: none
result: 35.0 mm
